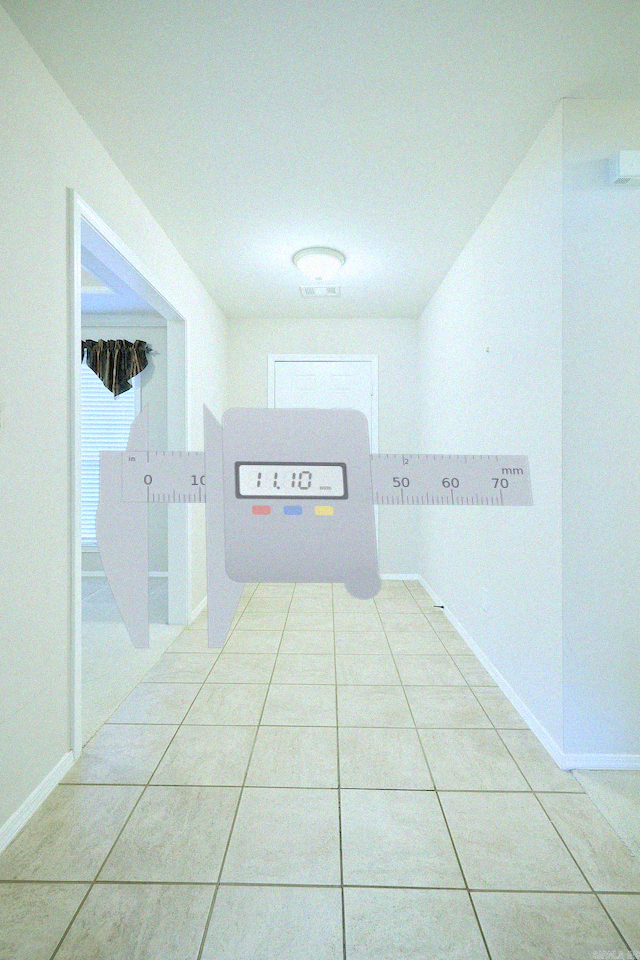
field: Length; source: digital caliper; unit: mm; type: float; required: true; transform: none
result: 11.10 mm
